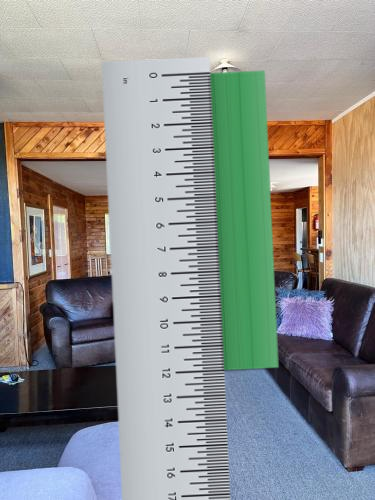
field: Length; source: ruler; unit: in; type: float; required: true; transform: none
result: 12 in
